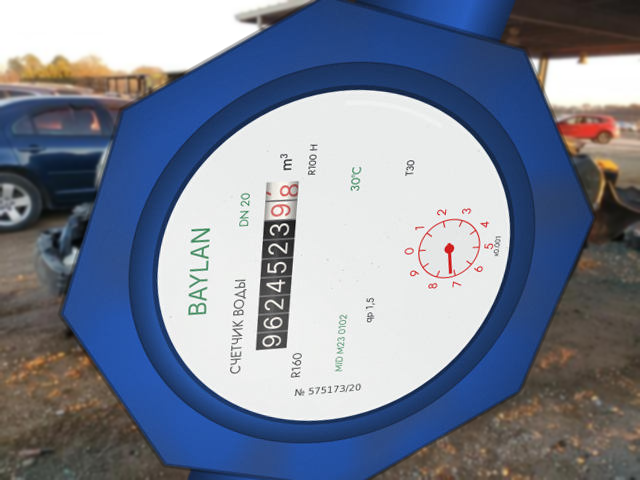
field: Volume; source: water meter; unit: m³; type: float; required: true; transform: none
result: 9624523.977 m³
